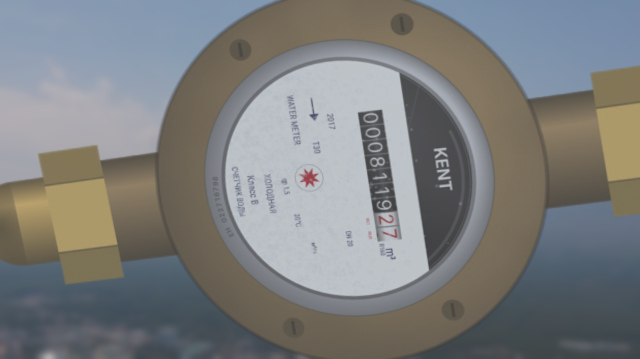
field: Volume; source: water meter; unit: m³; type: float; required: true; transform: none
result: 8119.27 m³
